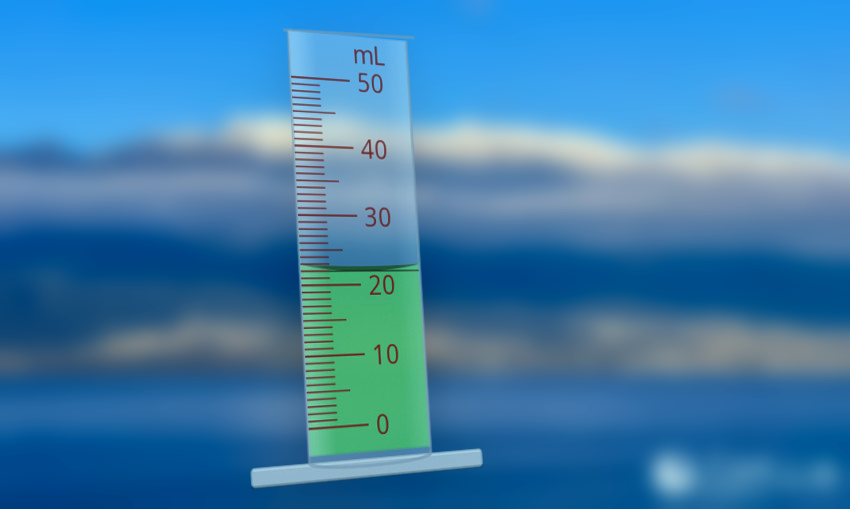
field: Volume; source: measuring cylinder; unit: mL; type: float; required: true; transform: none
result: 22 mL
